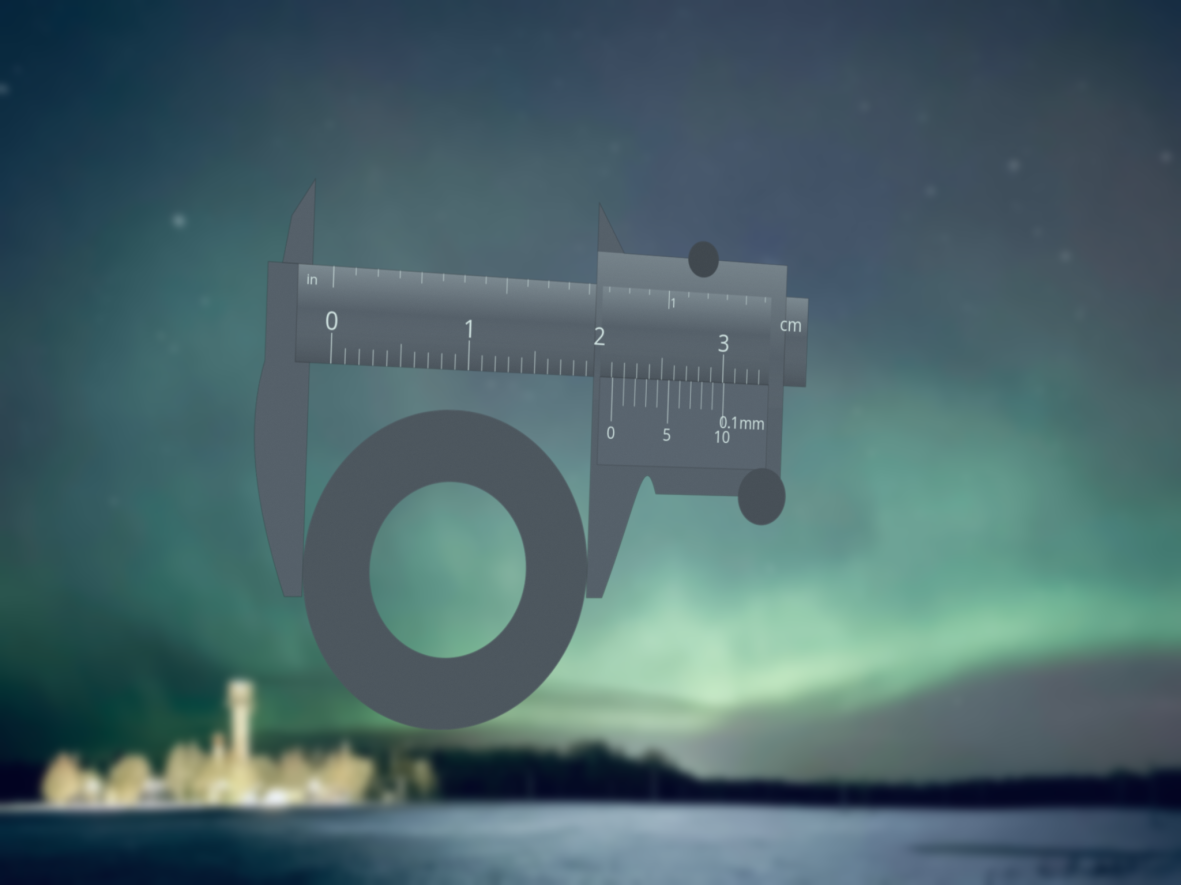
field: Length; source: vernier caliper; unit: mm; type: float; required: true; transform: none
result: 21.1 mm
